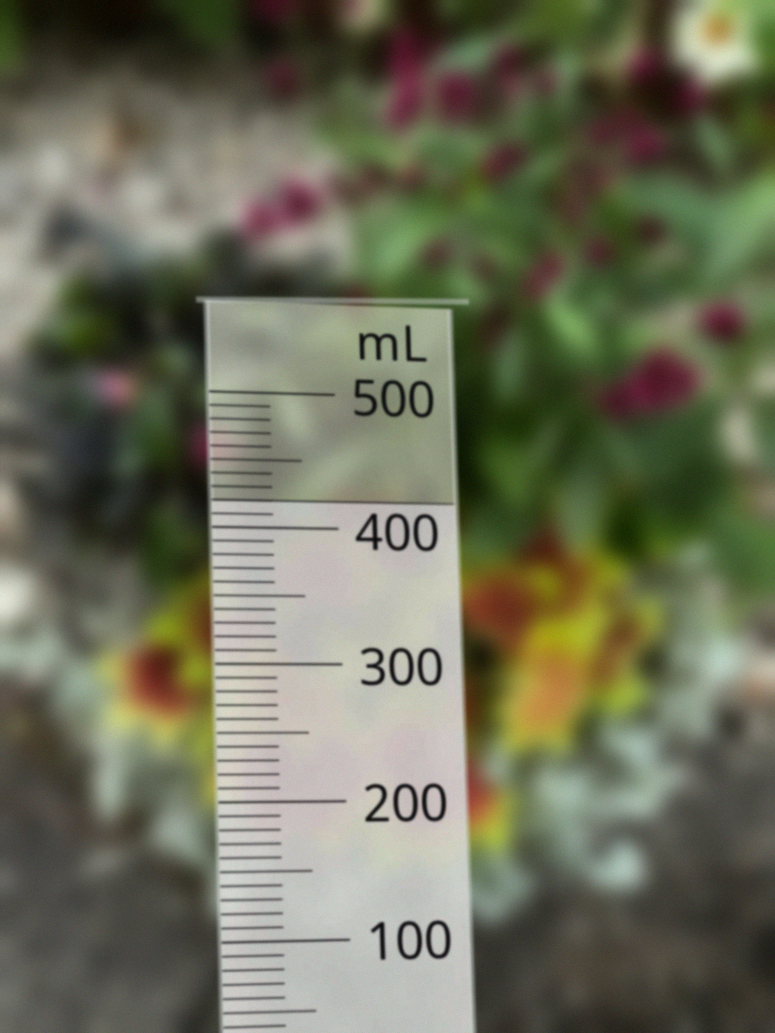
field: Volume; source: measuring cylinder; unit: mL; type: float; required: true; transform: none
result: 420 mL
